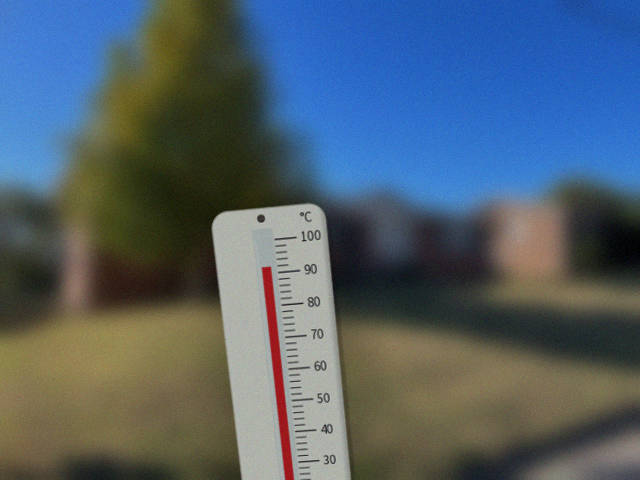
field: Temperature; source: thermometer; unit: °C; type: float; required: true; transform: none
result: 92 °C
